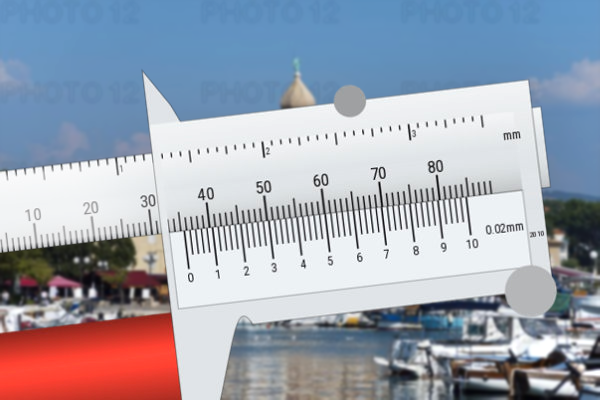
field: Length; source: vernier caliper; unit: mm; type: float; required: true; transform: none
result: 35.6 mm
